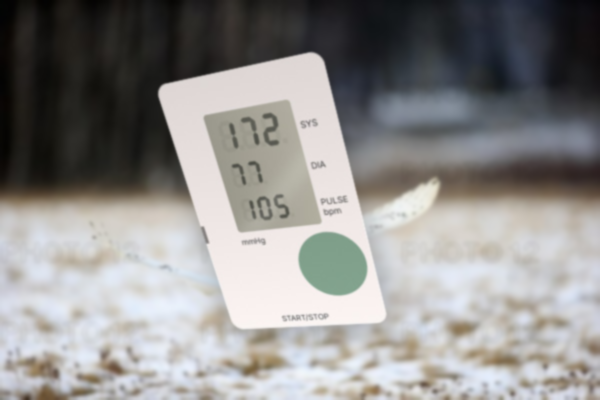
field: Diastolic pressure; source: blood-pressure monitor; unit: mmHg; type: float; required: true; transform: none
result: 77 mmHg
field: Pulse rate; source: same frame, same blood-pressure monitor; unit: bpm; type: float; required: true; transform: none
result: 105 bpm
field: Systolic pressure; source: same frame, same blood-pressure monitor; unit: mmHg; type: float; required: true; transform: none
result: 172 mmHg
